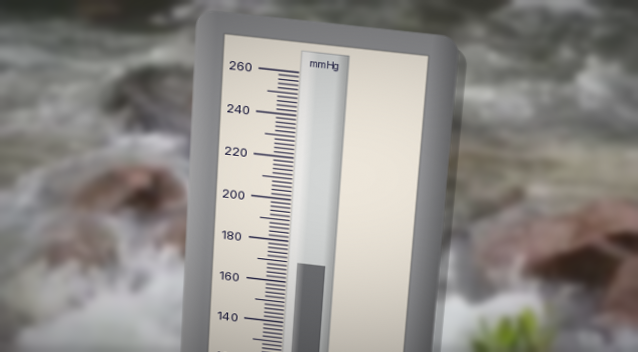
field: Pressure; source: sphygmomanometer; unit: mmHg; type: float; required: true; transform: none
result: 170 mmHg
